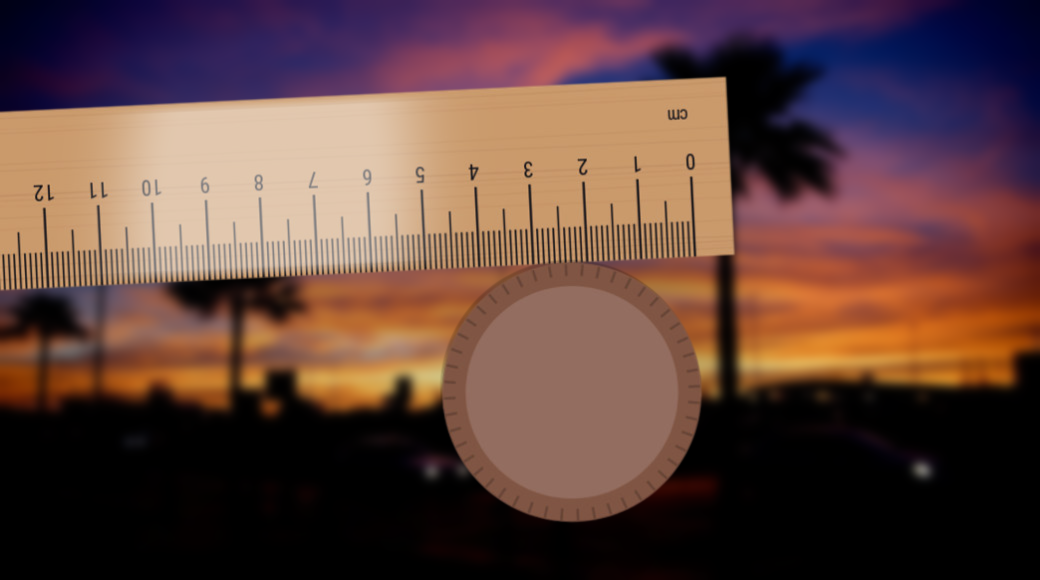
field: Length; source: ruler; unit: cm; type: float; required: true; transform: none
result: 4.8 cm
